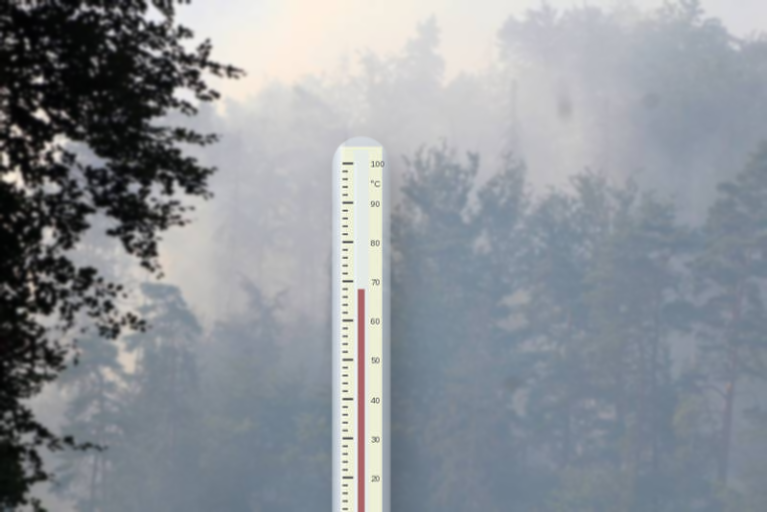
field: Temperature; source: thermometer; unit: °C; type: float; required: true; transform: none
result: 68 °C
